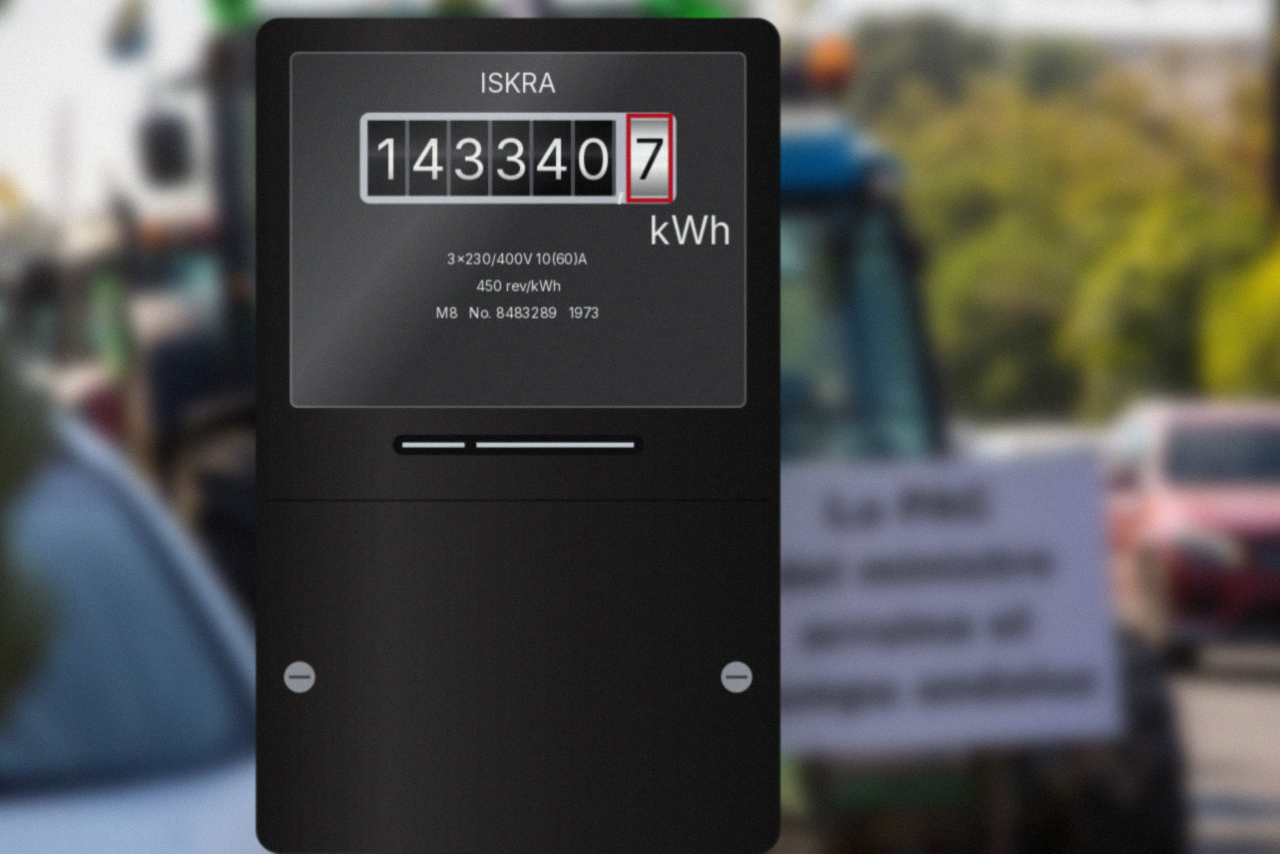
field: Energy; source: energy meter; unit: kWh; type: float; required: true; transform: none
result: 143340.7 kWh
